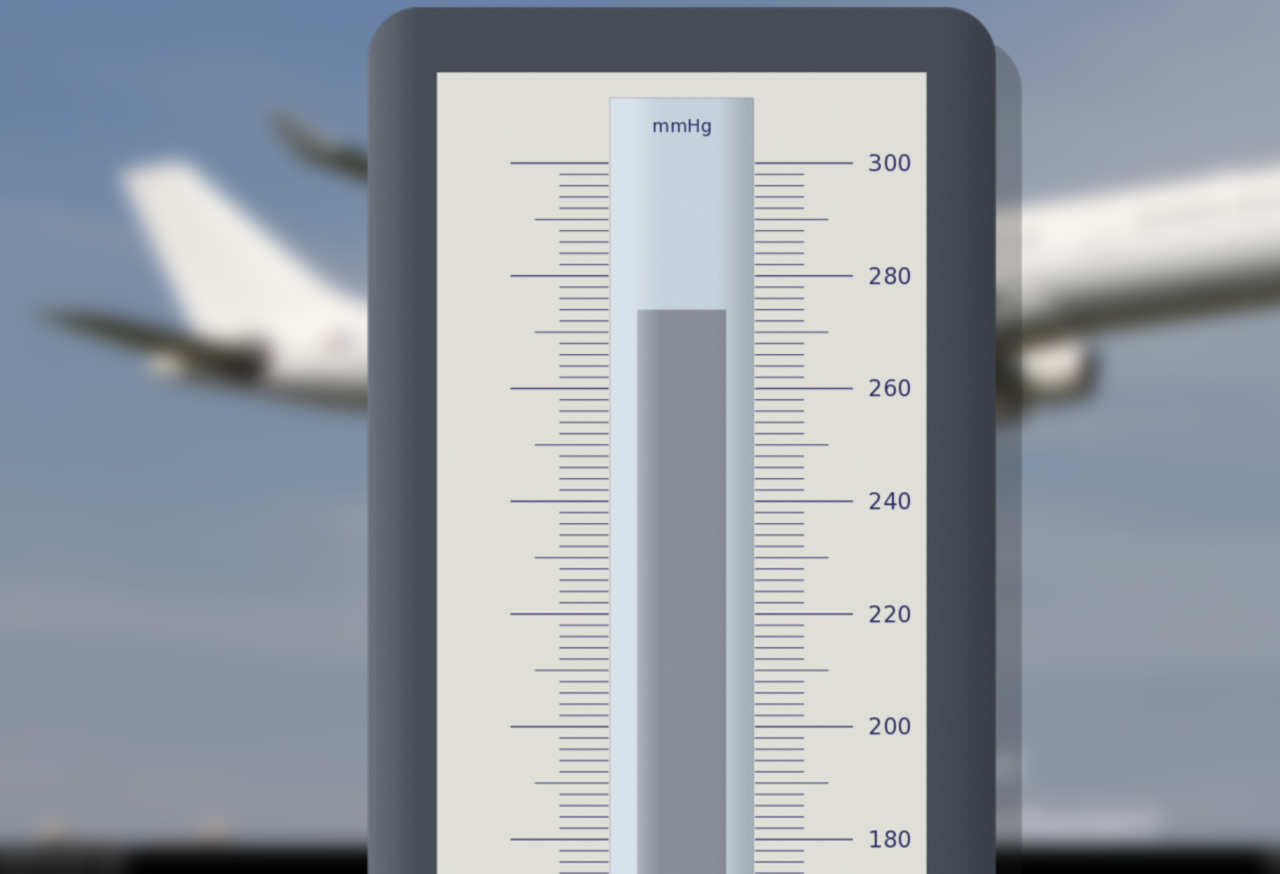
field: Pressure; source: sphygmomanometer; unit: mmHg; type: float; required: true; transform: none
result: 274 mmHg
